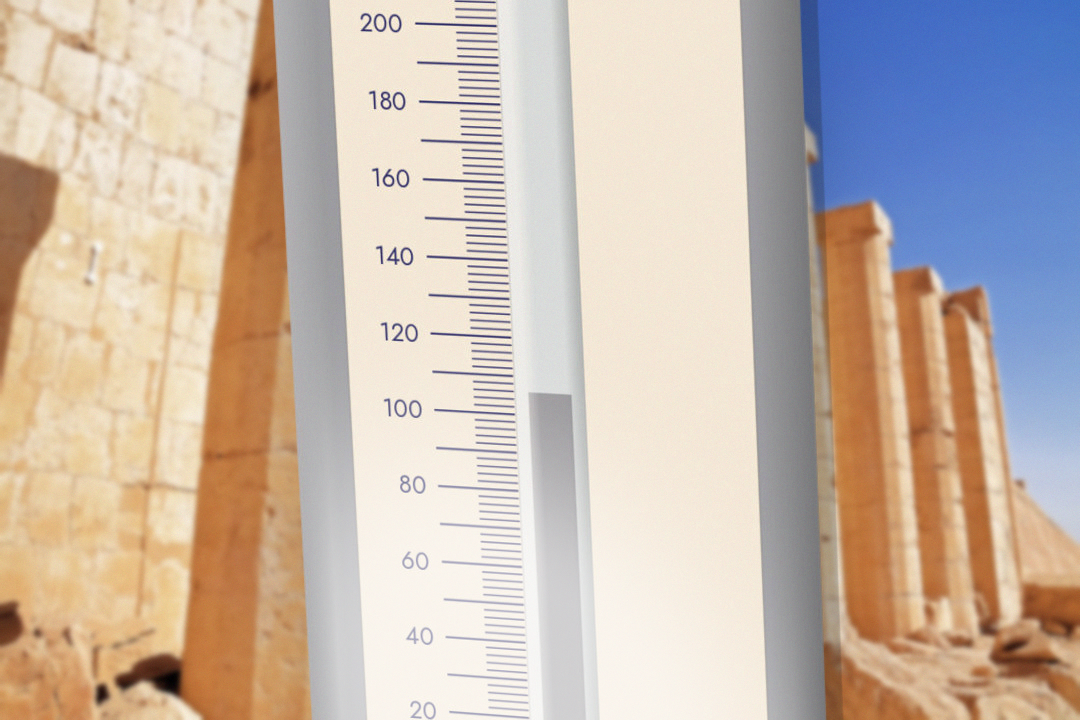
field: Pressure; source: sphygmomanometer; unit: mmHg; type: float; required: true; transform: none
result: 106 mmHg
